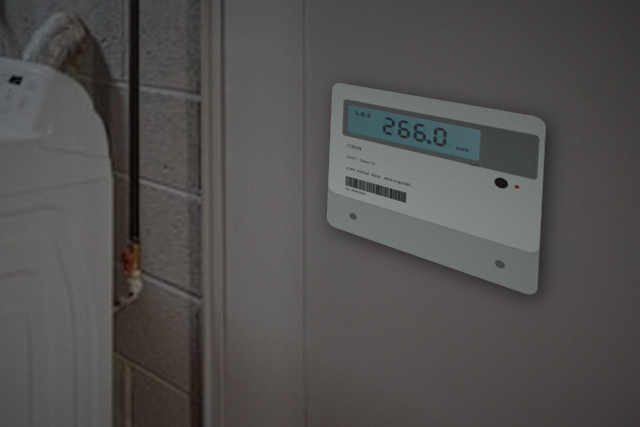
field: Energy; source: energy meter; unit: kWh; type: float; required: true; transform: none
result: 266.0 kWh
